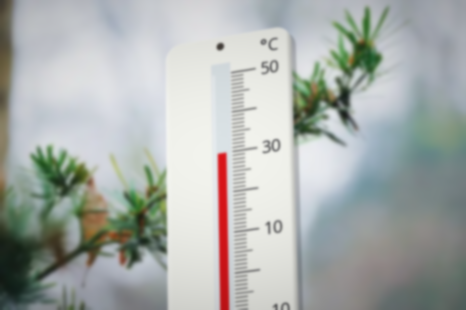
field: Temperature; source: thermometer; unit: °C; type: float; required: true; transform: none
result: 30 °C
